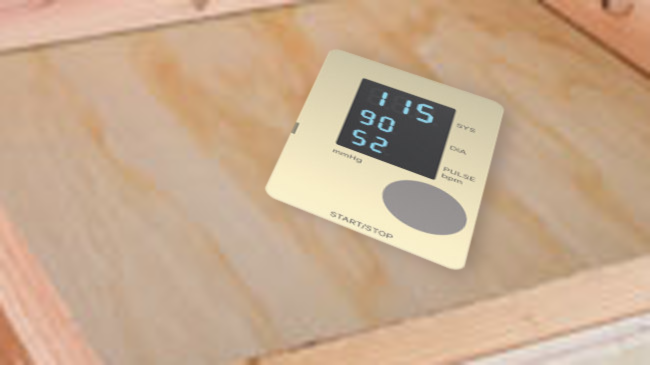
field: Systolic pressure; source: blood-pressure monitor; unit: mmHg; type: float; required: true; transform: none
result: 115 mmHg
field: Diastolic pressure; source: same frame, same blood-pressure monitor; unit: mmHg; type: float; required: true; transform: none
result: 90 mmHg
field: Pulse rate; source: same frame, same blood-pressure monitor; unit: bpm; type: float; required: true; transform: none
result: 52 bpm
